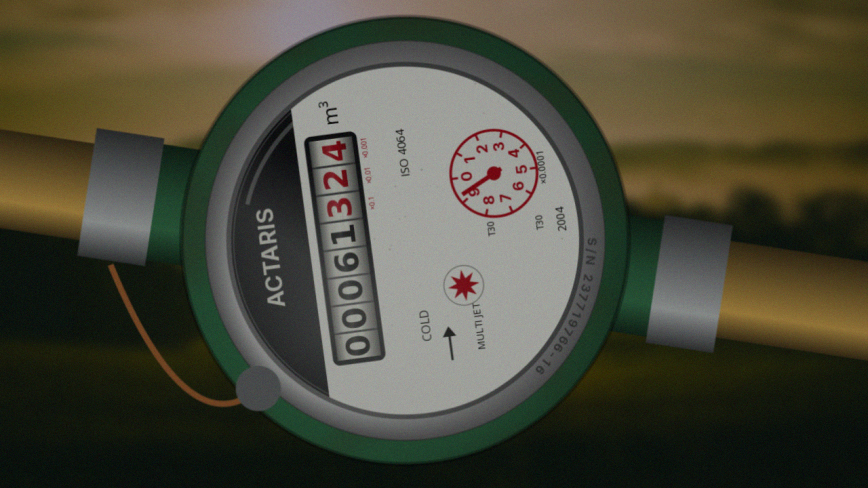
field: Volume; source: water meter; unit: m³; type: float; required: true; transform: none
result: 61.3239 m³
